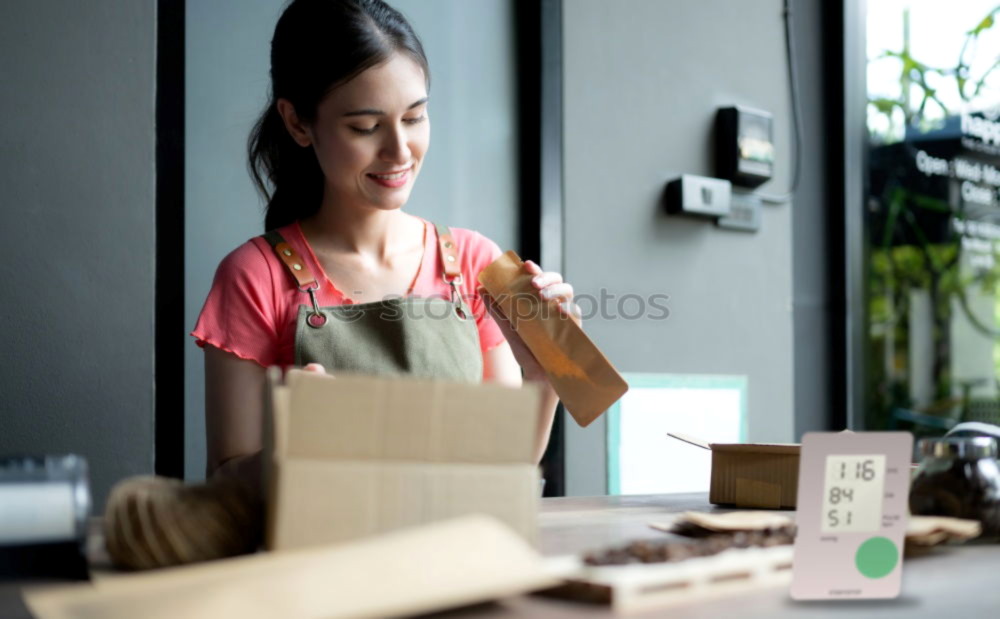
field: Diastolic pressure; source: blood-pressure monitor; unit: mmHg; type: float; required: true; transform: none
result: 84 mmHg
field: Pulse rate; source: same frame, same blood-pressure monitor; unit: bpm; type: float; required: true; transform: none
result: 51 bpm
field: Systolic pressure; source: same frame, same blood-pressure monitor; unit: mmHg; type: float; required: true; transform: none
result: 116 mmHg
